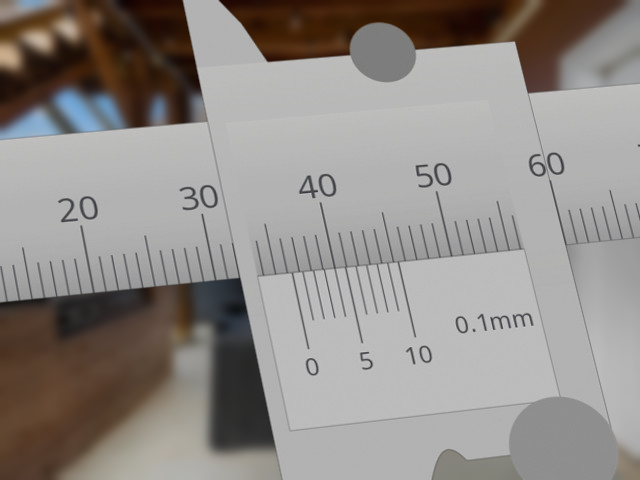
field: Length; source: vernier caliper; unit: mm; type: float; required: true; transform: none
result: 36.4 mm
